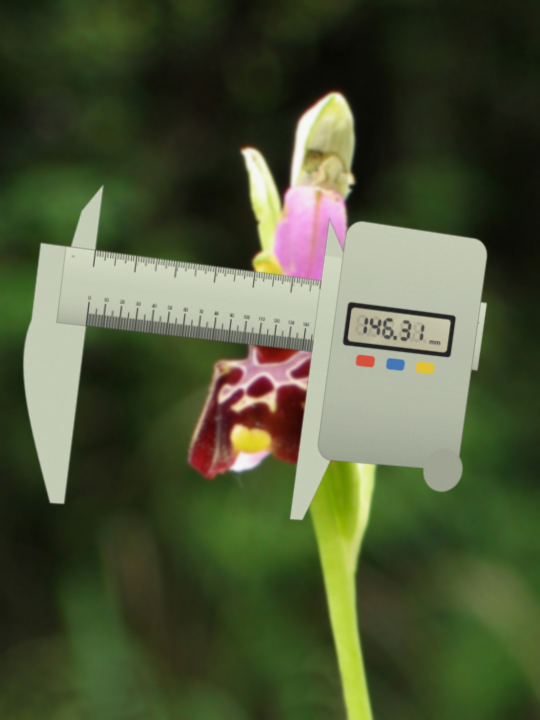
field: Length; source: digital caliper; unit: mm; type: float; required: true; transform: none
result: 146.31 mm
